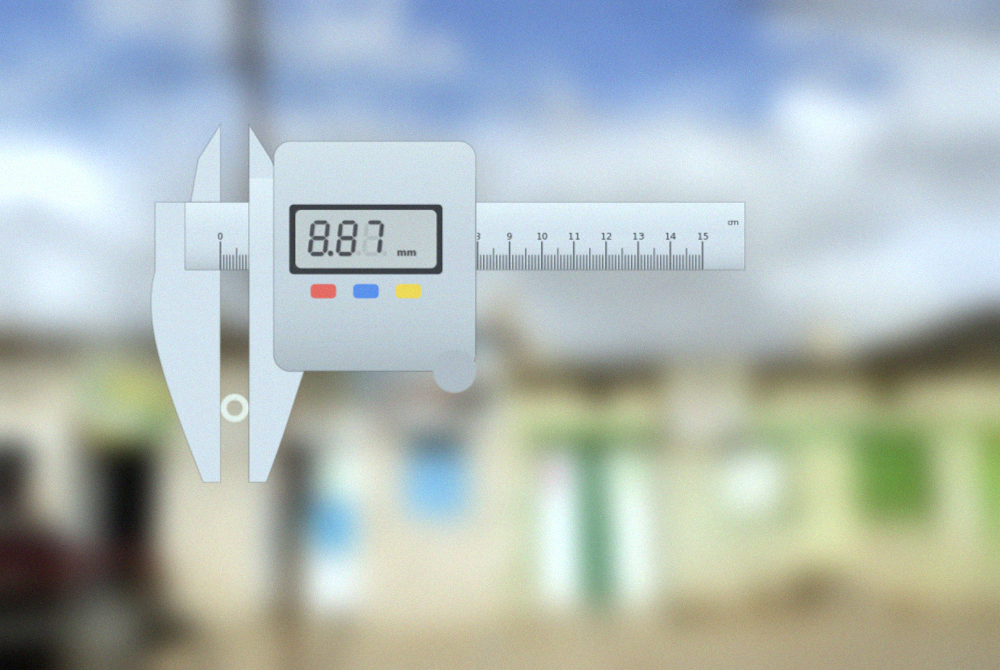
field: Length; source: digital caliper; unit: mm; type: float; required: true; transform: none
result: 8.87 mm
